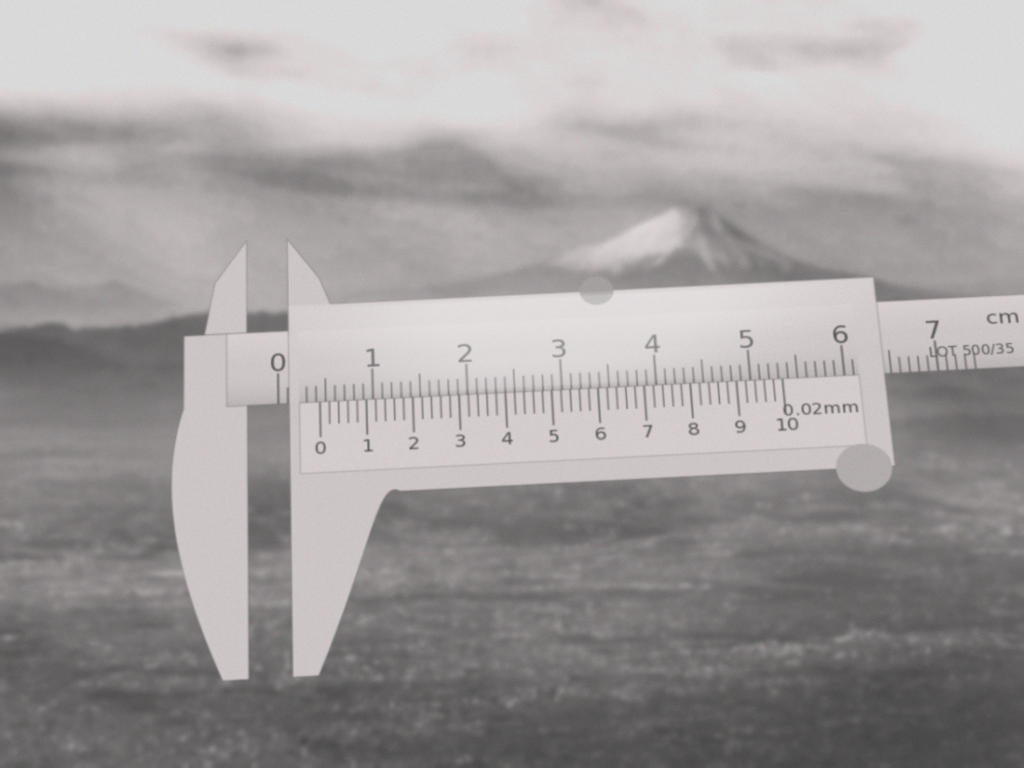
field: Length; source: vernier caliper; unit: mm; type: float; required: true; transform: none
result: 4.4 mm
